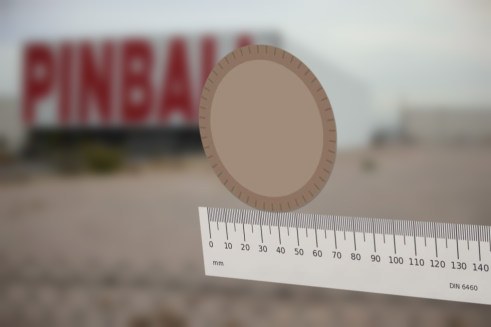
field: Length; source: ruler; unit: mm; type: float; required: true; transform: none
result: 75 mm
